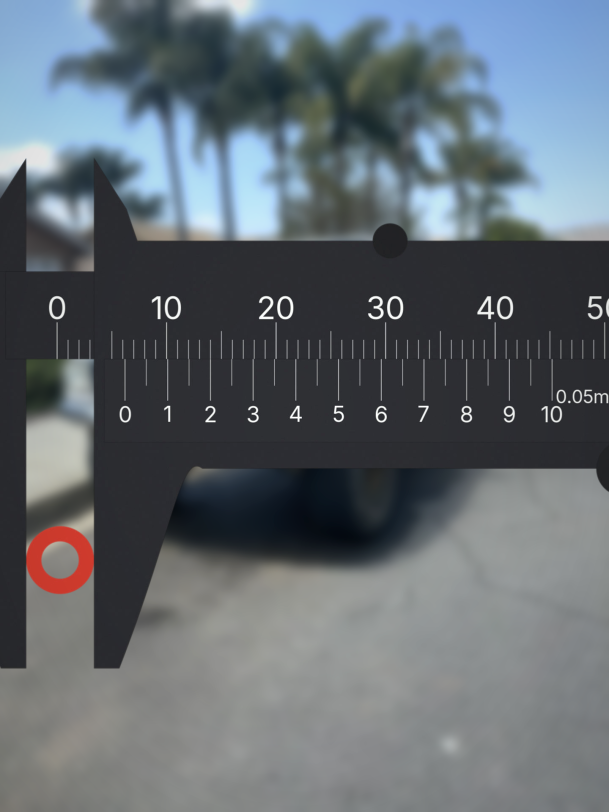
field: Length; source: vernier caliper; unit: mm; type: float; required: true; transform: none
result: 6.2 mm
